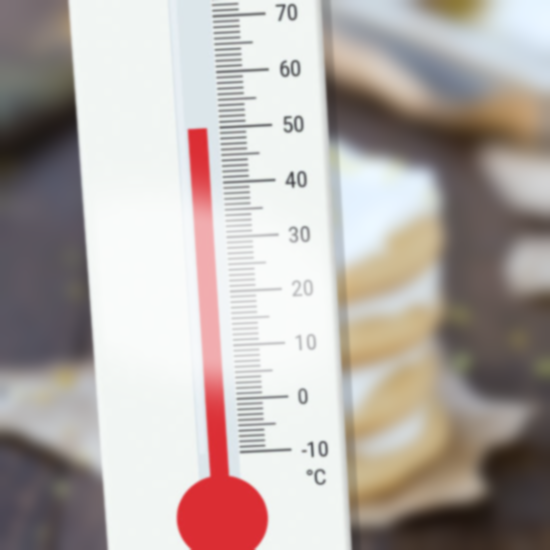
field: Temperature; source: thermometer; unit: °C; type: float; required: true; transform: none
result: 50 °C
